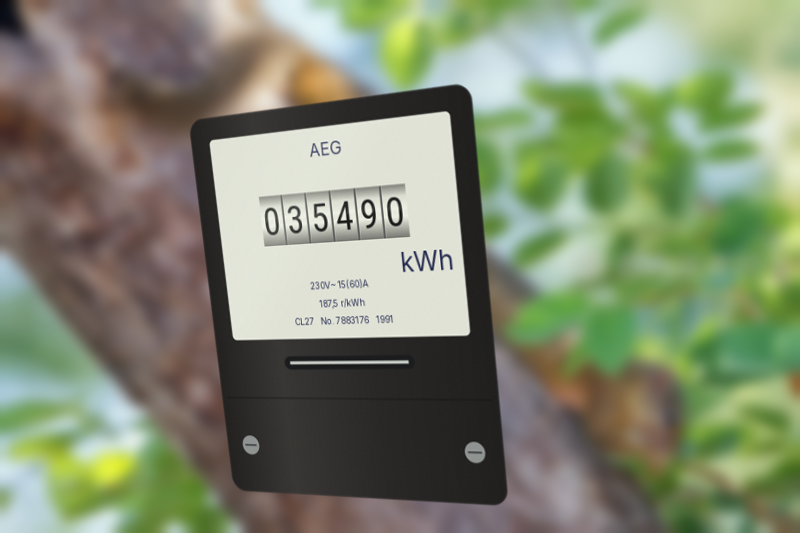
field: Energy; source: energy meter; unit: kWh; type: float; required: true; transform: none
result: 35490 kWh
